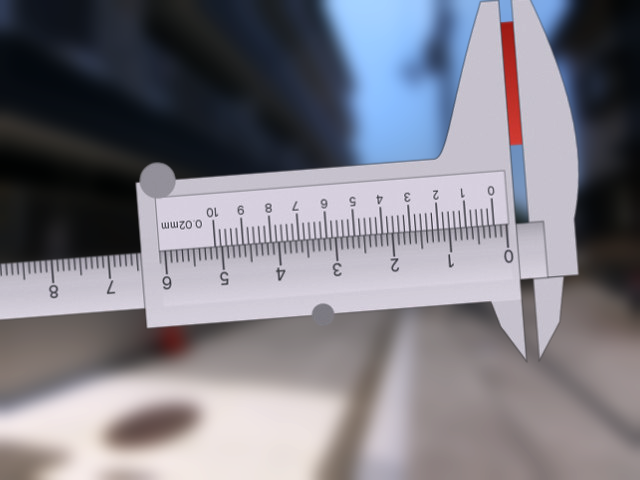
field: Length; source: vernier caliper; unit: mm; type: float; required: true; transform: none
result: 2.2 mm
